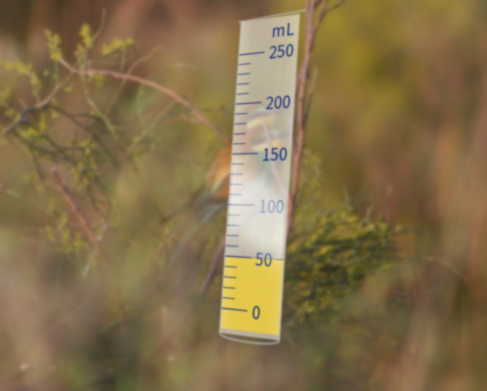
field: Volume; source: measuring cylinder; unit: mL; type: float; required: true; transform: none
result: 50 mL
